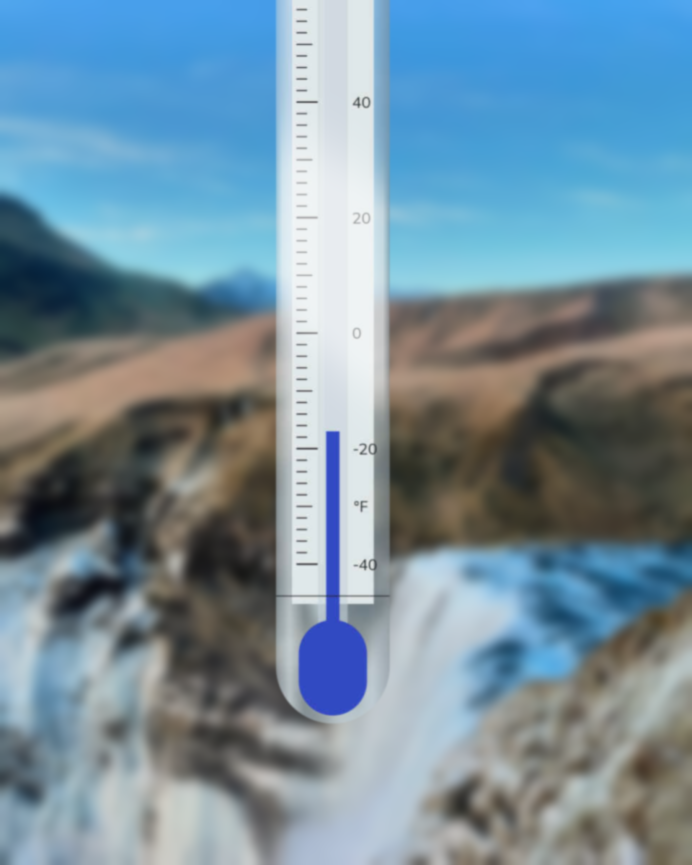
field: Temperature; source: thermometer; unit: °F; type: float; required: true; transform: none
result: -17 °F
